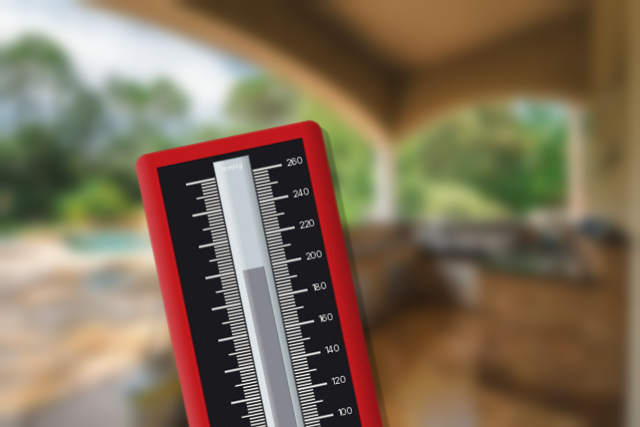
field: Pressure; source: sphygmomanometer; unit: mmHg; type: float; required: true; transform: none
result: 200 mmHg
